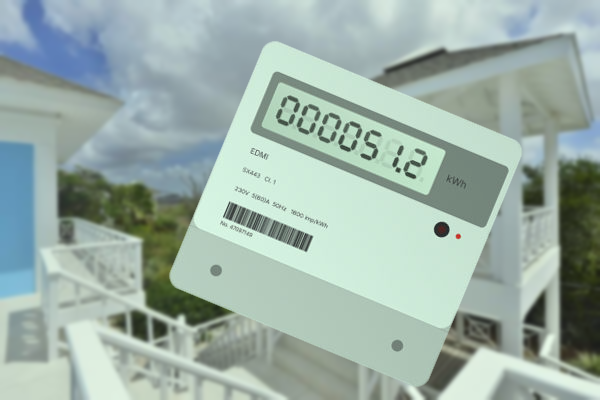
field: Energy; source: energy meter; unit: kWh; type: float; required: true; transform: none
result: 51.2 kWh
